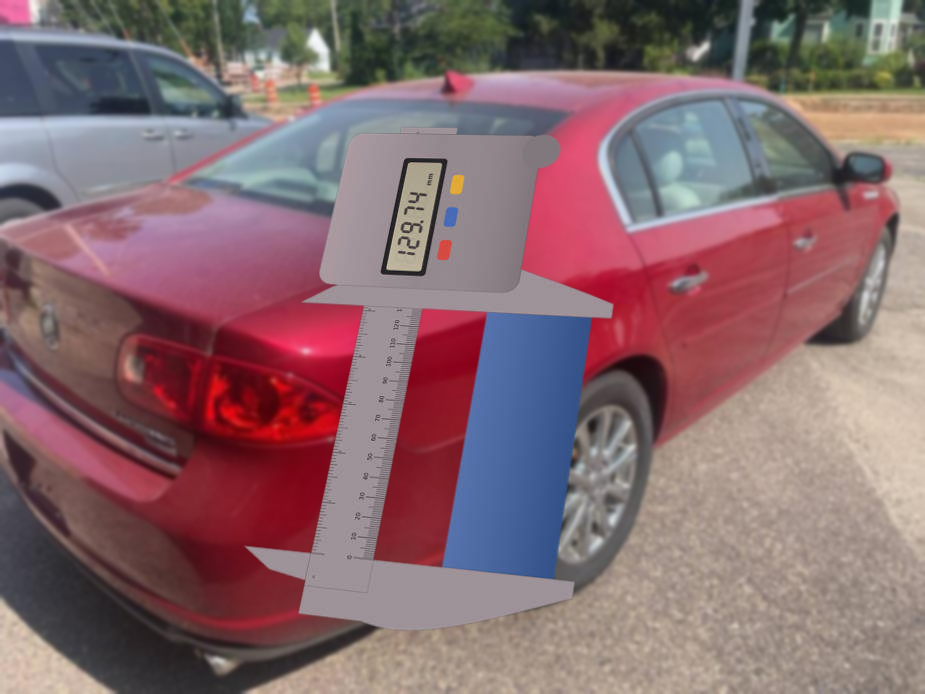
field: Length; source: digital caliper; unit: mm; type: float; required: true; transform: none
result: 129.74 mm
